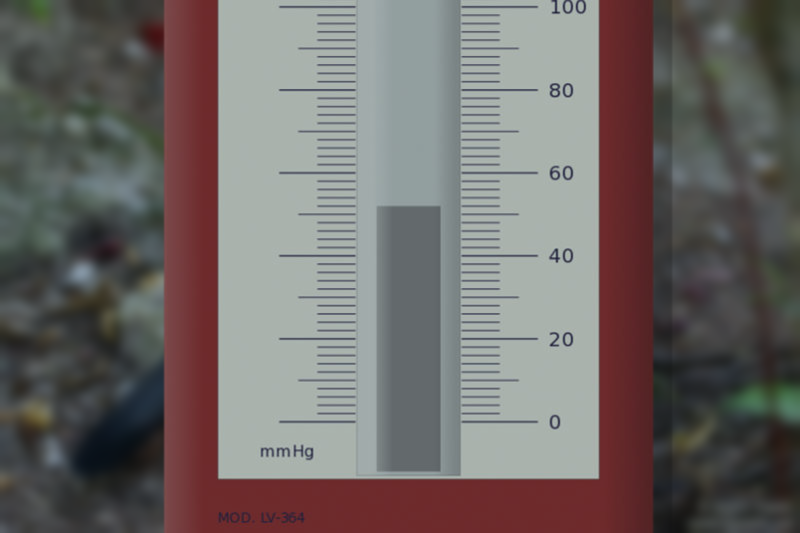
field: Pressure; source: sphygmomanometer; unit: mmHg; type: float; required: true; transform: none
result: 52 mmHg
